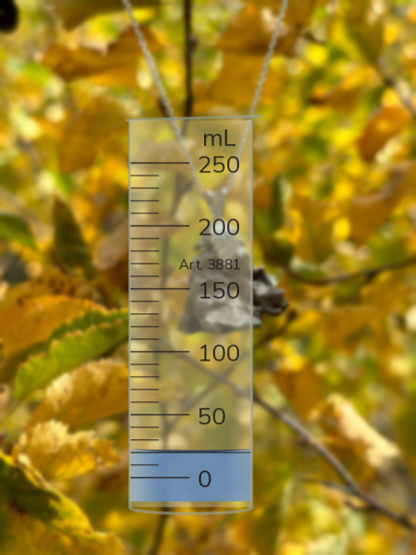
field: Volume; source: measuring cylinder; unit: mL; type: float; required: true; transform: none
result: 20 mL
